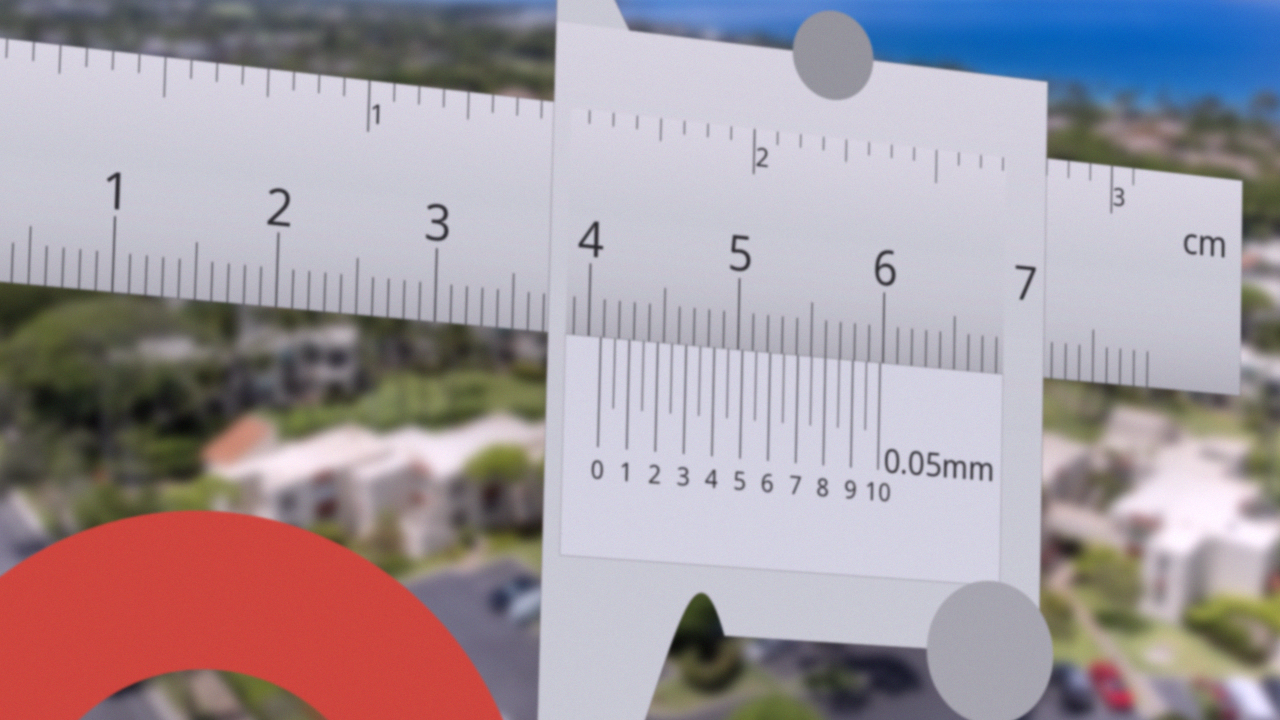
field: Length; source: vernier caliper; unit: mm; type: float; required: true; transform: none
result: 40.8 mm
